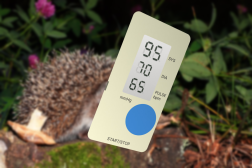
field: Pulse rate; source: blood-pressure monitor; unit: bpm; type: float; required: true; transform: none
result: 65 bpm
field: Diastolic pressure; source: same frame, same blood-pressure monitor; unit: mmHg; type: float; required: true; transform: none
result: 70 mmHg
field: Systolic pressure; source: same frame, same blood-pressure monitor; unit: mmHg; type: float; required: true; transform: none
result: 95 mmHg
